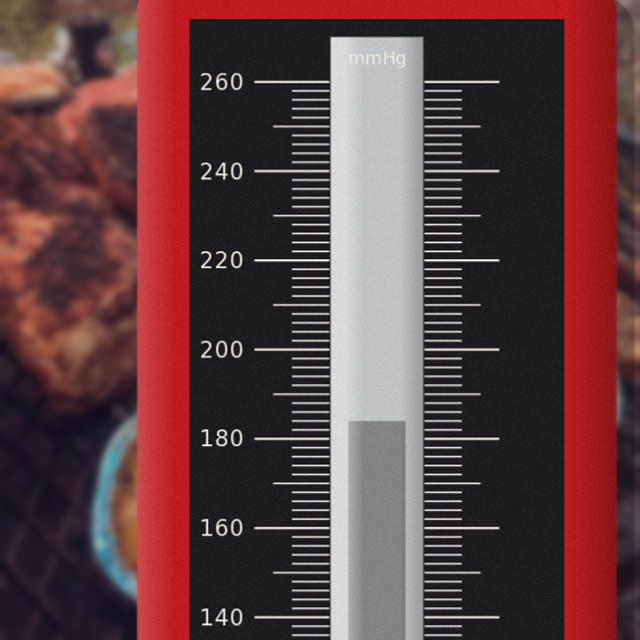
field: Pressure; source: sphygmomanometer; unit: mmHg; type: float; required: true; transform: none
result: 184 mmHg
